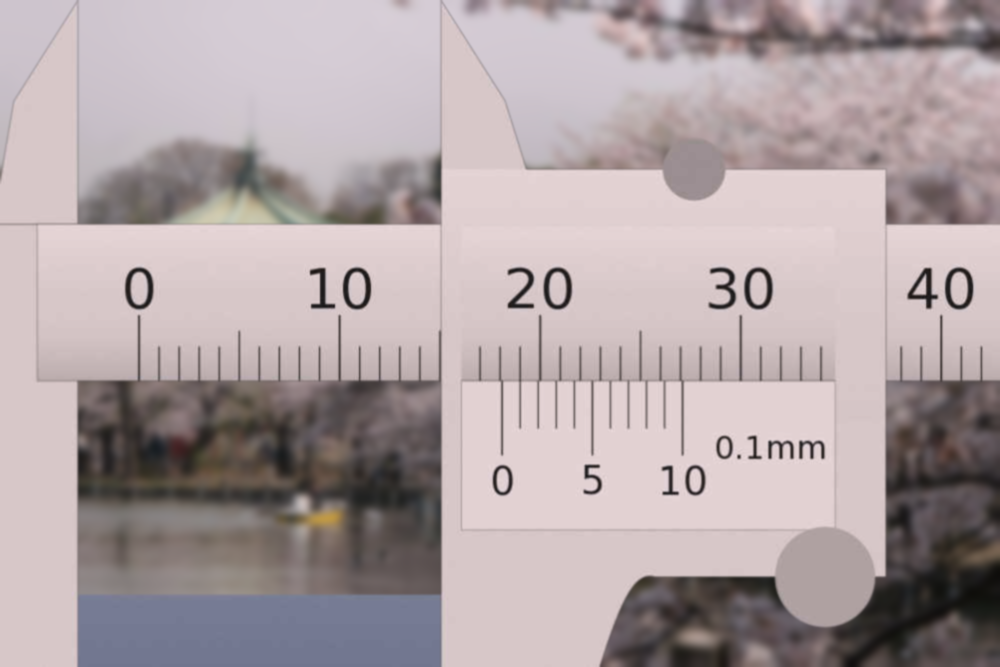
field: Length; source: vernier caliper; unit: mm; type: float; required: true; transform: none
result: 18.1 mm
